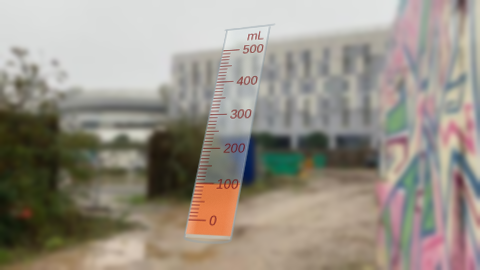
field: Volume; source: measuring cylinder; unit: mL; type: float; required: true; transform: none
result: 100 mL
